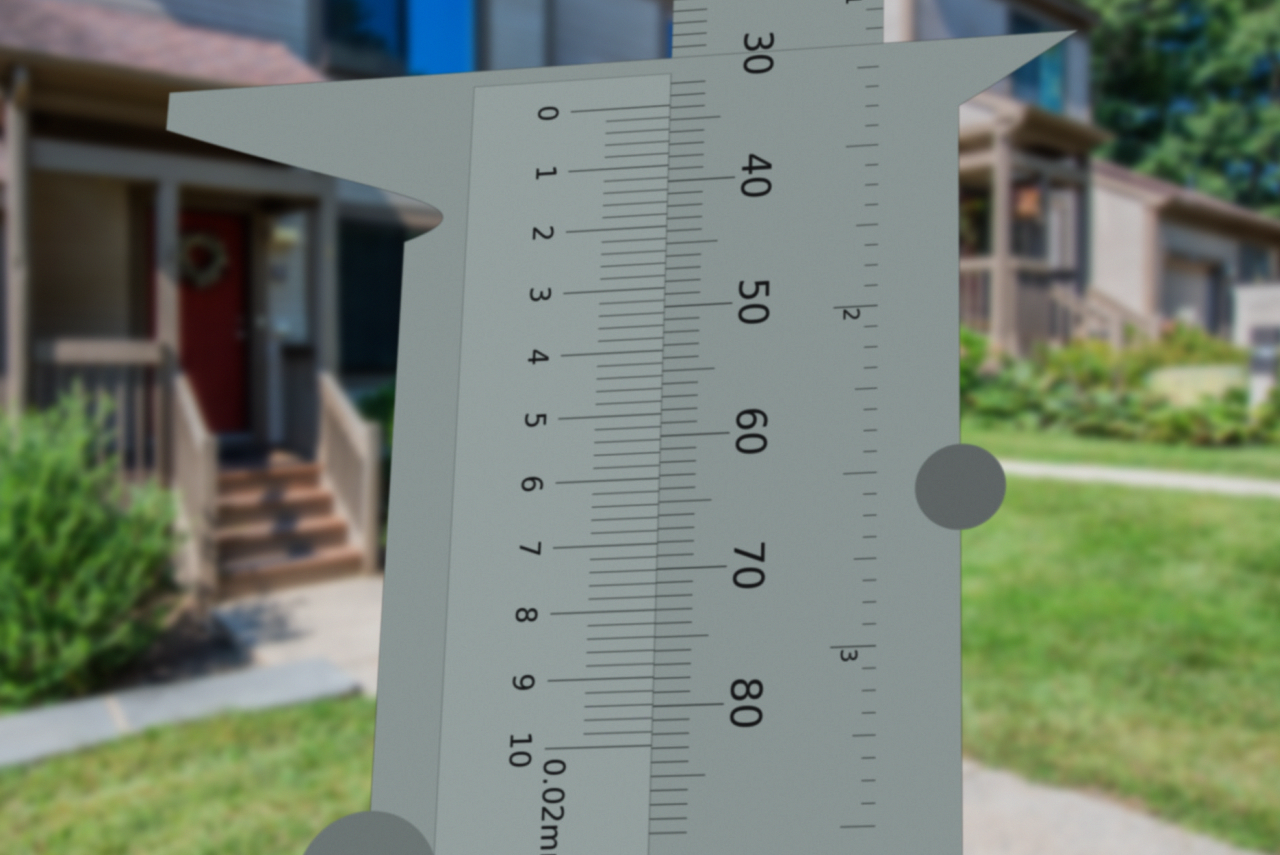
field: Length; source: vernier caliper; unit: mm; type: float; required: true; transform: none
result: 33.8 mm
